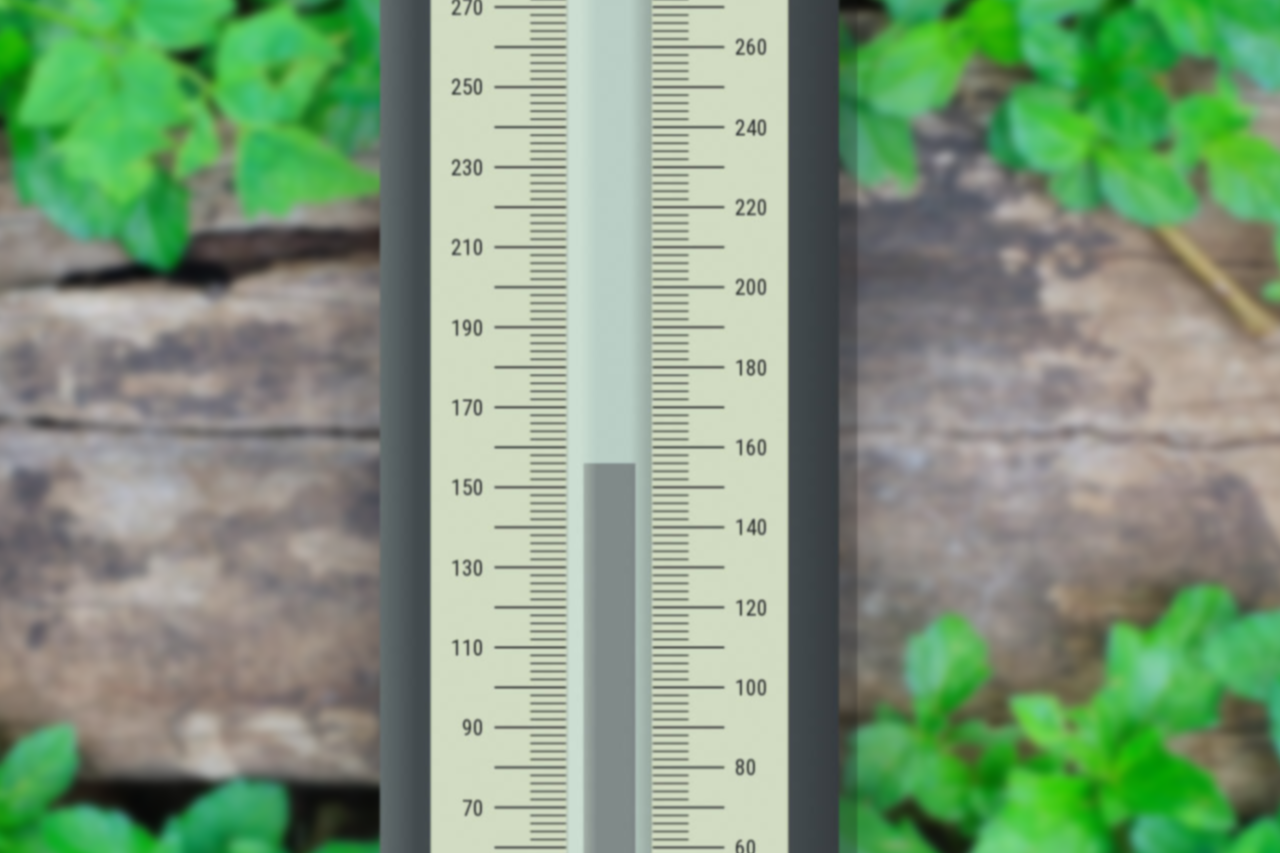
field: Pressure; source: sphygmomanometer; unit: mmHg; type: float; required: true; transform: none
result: 156 mmHg
